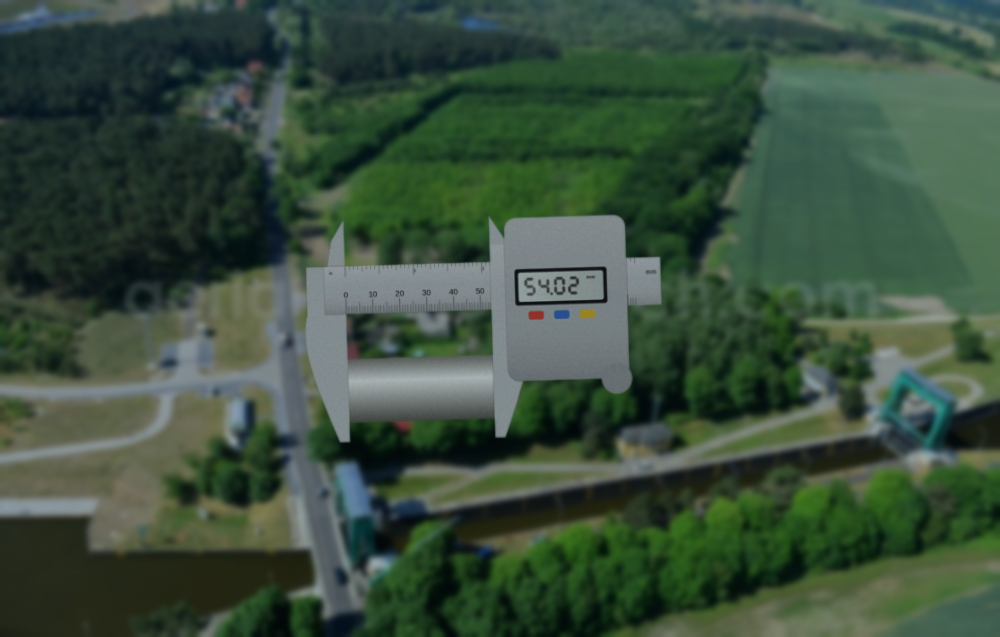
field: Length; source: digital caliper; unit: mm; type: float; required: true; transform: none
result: 54.02 mm
